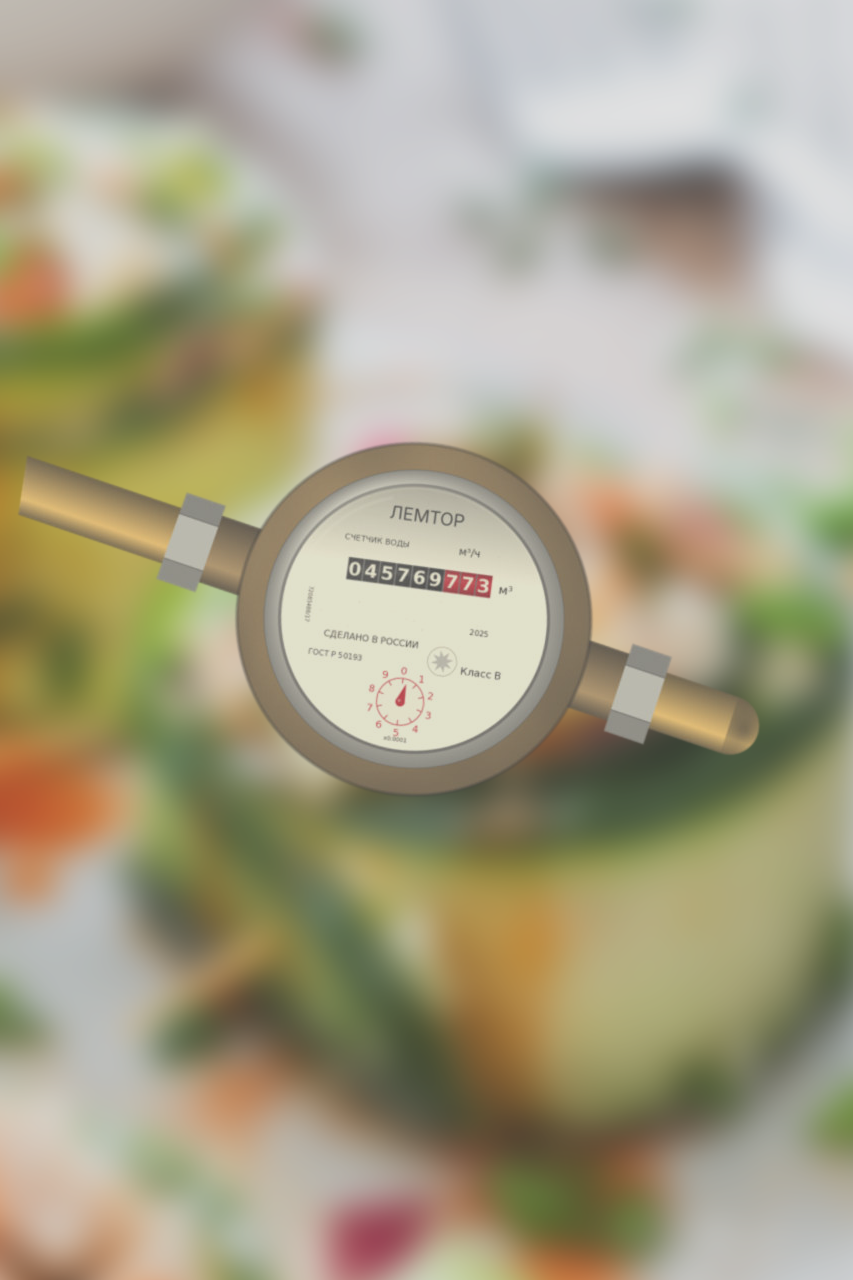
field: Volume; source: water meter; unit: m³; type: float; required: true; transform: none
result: 45769.7730 m³
